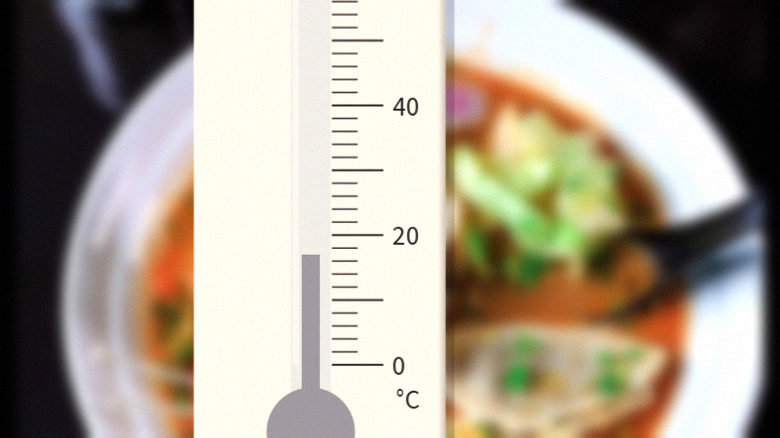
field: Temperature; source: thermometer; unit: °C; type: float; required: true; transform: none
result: 17 °C
